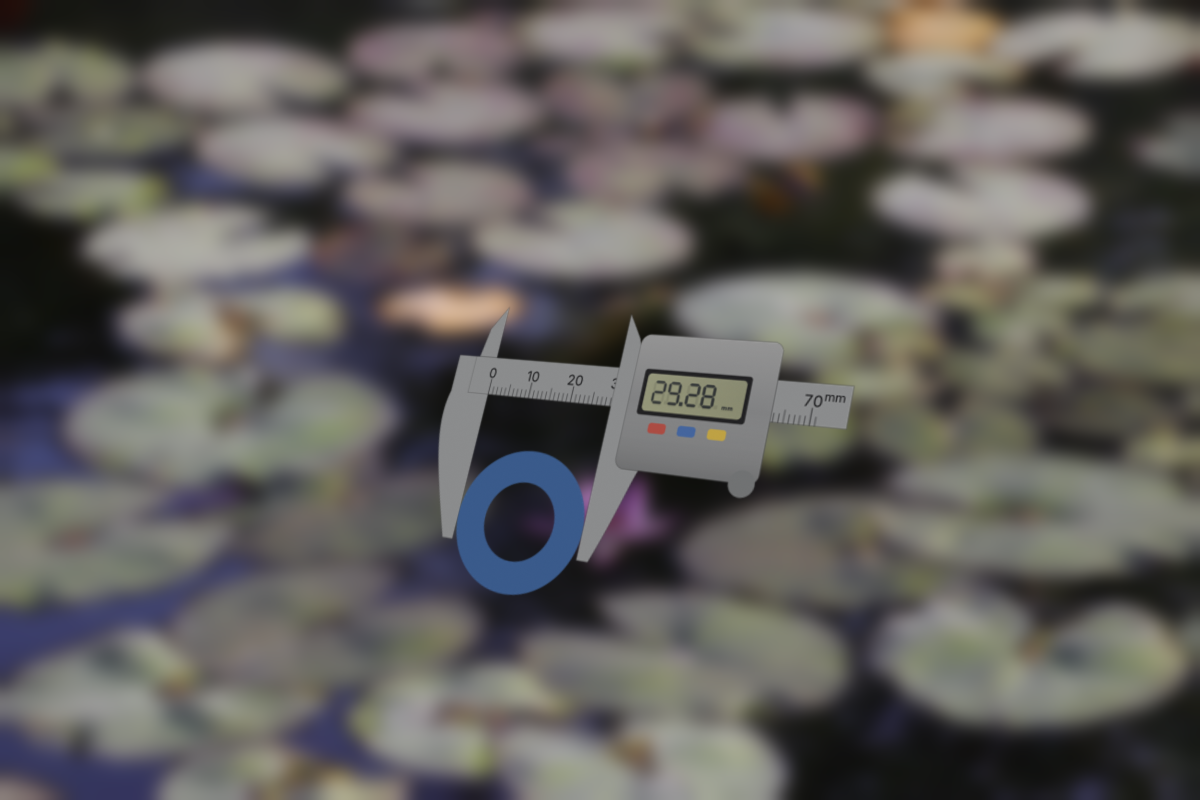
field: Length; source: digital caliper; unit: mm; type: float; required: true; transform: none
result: 29.28 mm
